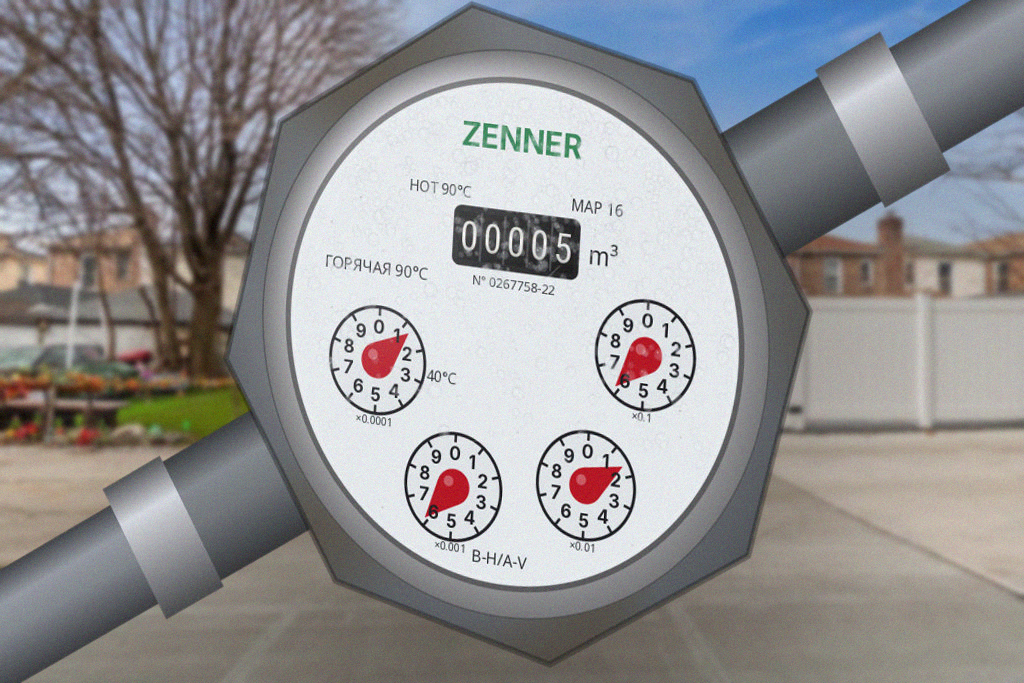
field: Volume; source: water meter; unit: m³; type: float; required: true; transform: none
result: 5.6161 m³
